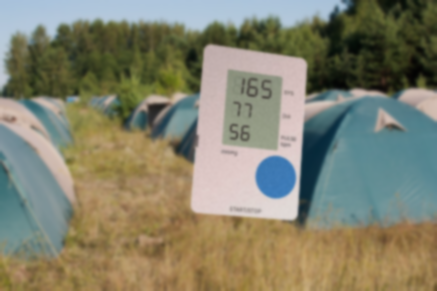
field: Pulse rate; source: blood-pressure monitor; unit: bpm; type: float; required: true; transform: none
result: 56 bpm
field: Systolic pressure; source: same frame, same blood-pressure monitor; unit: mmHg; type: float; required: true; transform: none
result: 165 mmHg
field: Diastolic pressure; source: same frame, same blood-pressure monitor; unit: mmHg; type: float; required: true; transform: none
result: 77 mmHg
